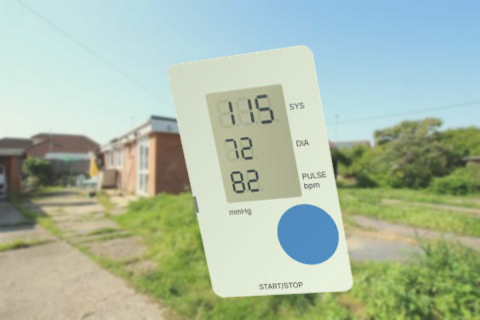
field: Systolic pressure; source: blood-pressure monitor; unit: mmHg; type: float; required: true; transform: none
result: 115 mmHg
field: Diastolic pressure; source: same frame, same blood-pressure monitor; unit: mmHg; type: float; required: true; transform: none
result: 72 mmHg
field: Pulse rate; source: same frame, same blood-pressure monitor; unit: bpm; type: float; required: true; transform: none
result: 82 bpm
